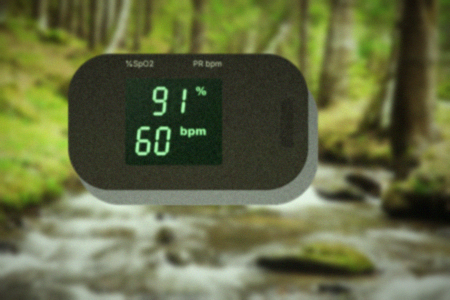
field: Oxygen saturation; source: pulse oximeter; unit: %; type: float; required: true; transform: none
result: 91 %
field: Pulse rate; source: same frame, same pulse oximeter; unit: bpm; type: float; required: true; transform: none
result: 60 bpm
